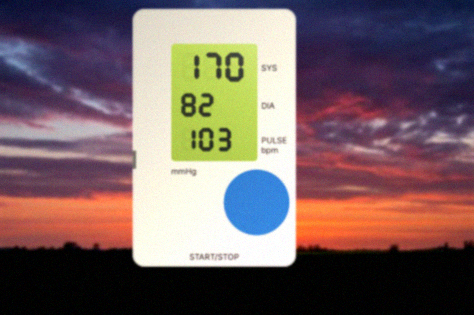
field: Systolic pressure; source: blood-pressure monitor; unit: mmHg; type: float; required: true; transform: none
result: 170 mmHg
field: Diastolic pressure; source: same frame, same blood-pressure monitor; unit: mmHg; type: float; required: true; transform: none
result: 82 mmHg
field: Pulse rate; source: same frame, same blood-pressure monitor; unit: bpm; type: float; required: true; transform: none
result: 103 bpm
